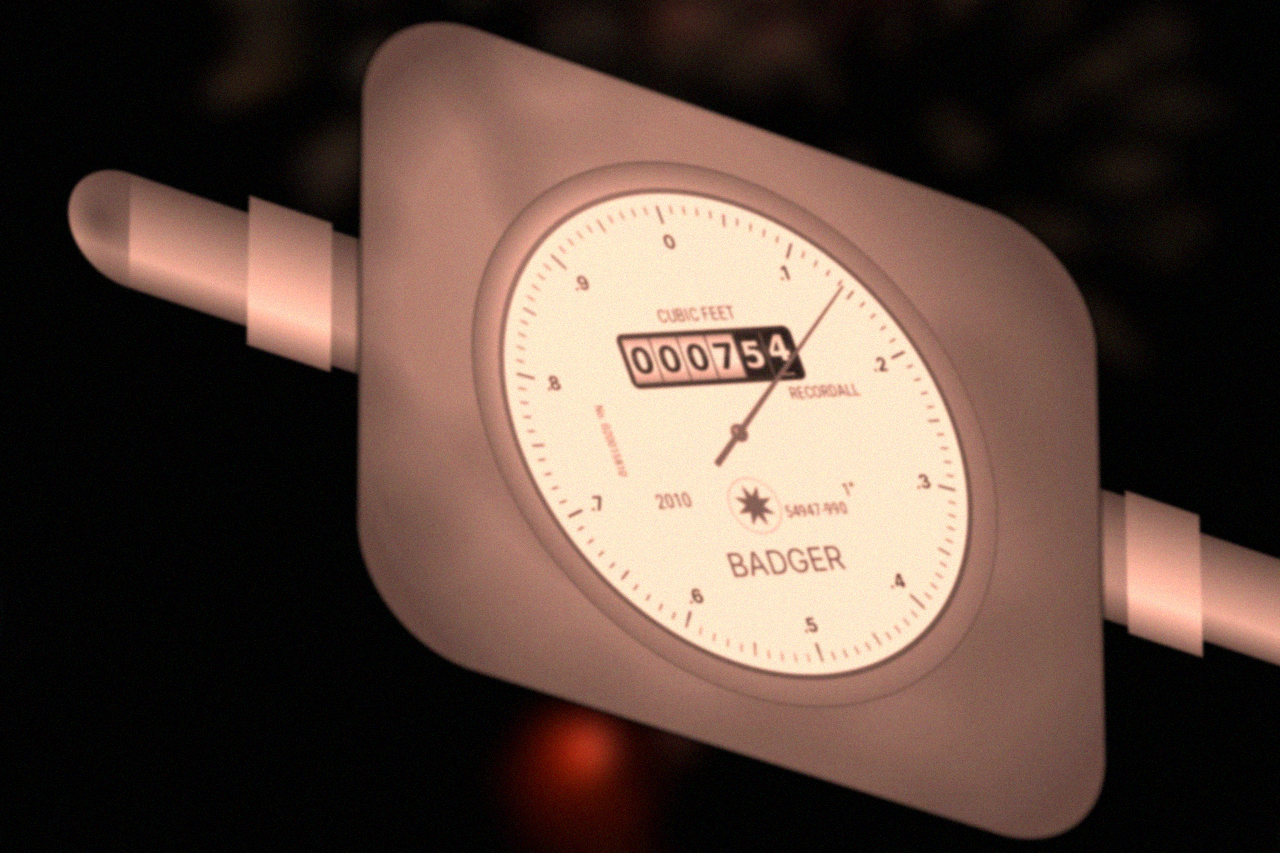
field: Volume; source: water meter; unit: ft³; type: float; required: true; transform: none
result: 754.14 ft³
